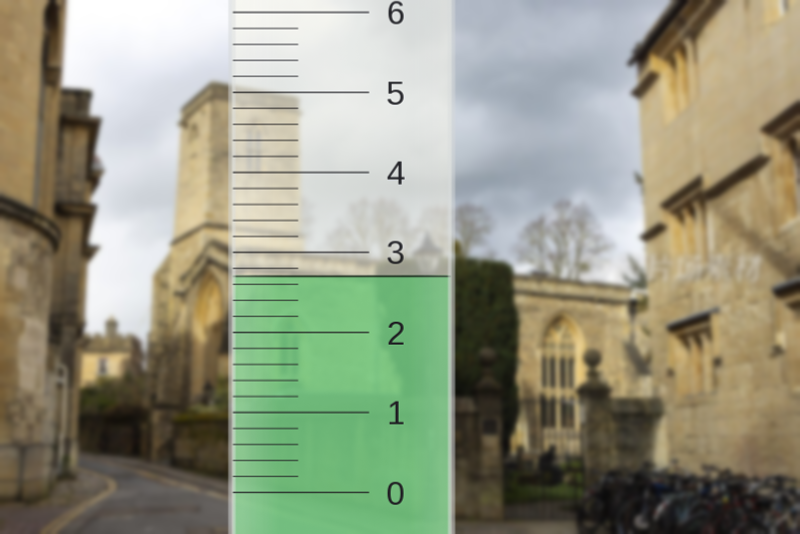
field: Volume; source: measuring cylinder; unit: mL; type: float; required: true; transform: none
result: 2.7 mL
